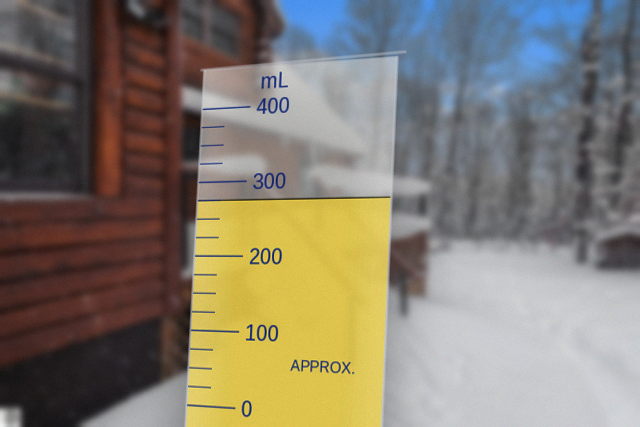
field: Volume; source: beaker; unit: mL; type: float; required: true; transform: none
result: 275 mL
